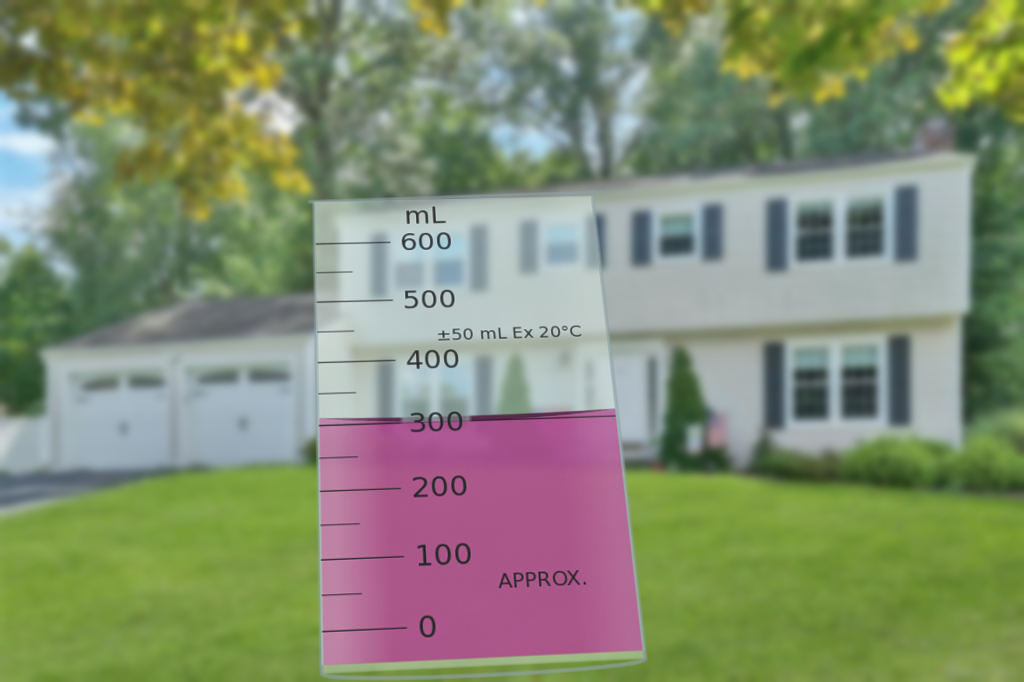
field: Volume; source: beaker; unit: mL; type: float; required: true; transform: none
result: 300 mL
